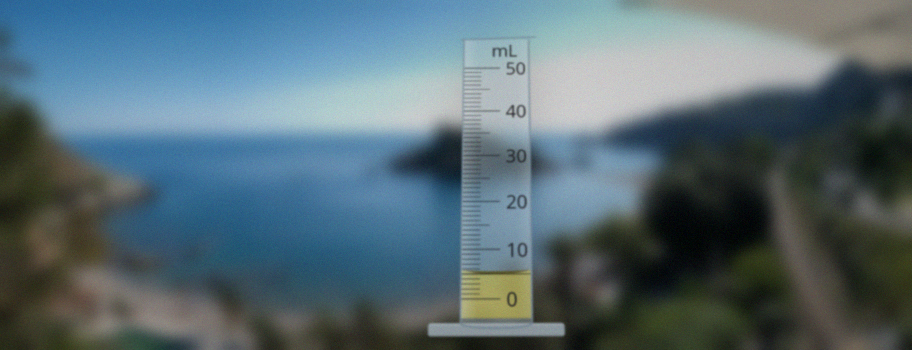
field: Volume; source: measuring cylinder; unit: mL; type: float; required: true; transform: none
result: 5 mL
